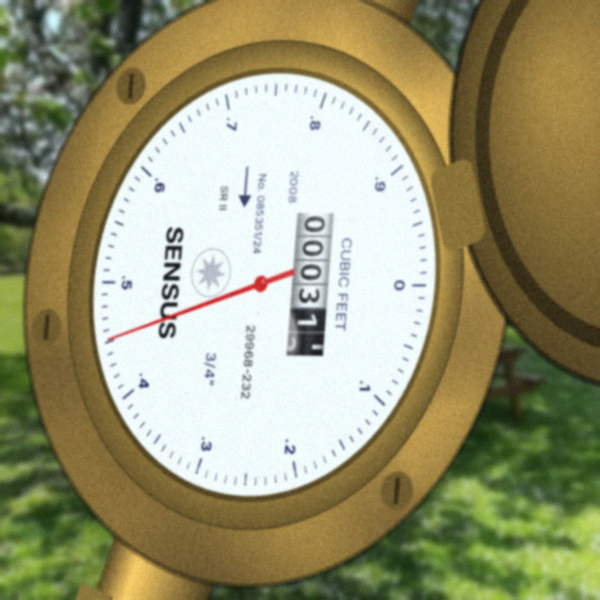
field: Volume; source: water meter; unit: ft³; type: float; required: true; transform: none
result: 311.45 ft³
